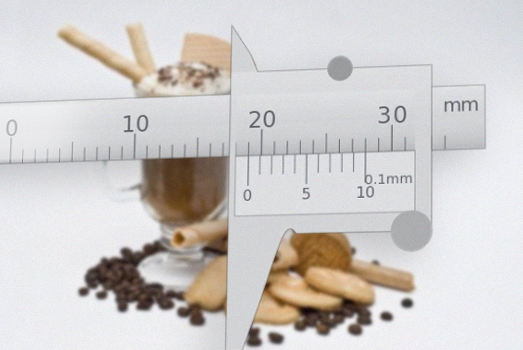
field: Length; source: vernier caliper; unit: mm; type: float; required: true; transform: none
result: 19.0 mm
